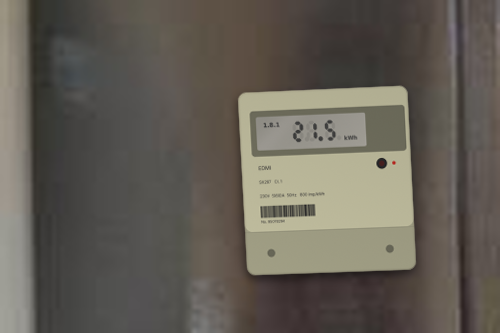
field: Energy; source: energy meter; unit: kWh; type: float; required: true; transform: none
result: 21.5 kWh
